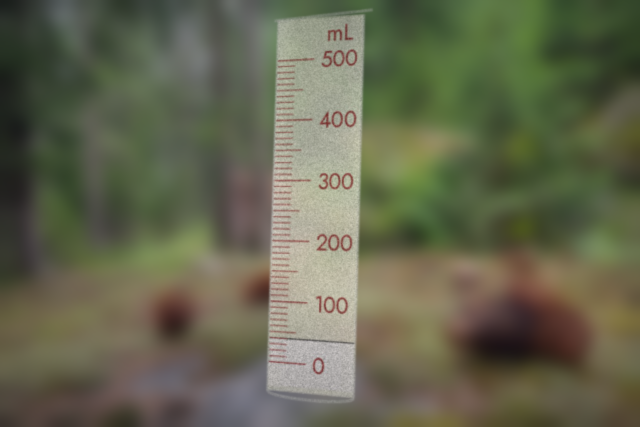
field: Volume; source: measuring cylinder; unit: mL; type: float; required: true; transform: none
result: 40 mL
